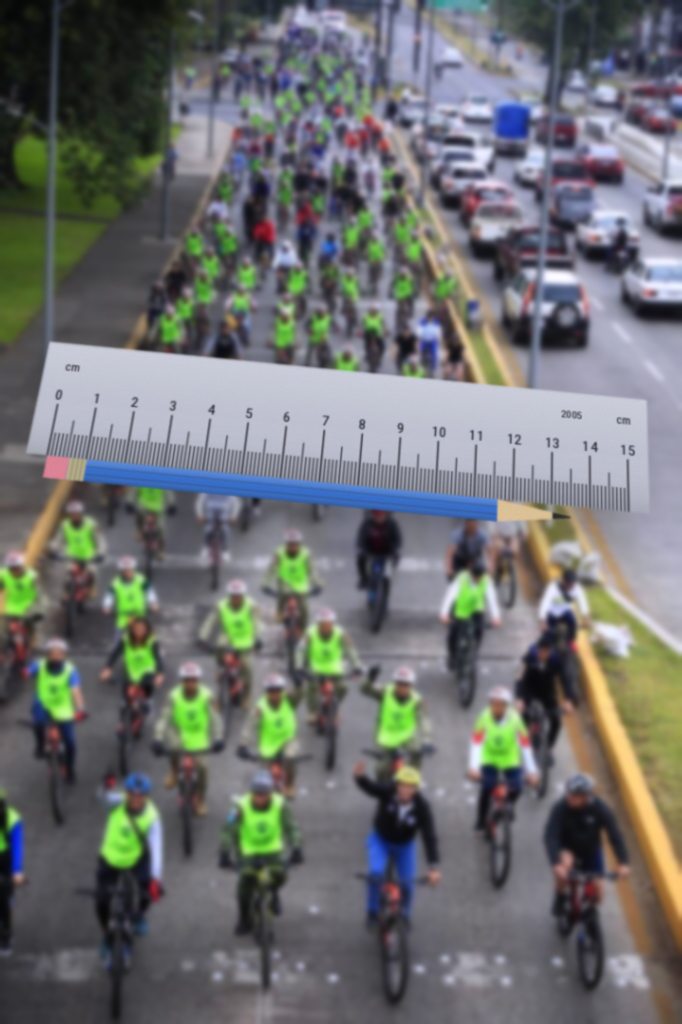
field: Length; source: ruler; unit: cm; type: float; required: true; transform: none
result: 13.5 cm
